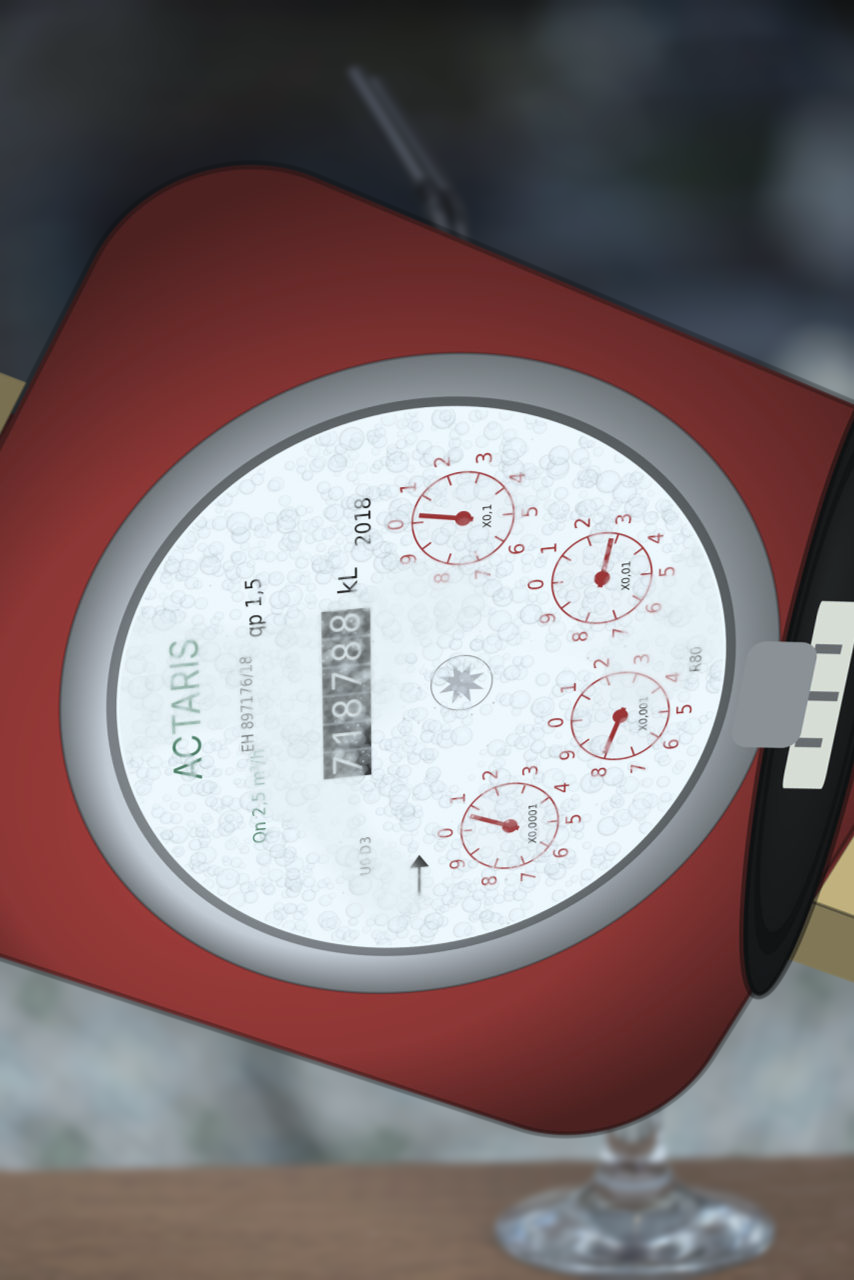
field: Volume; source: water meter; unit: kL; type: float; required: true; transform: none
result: 718788.0280 kL
